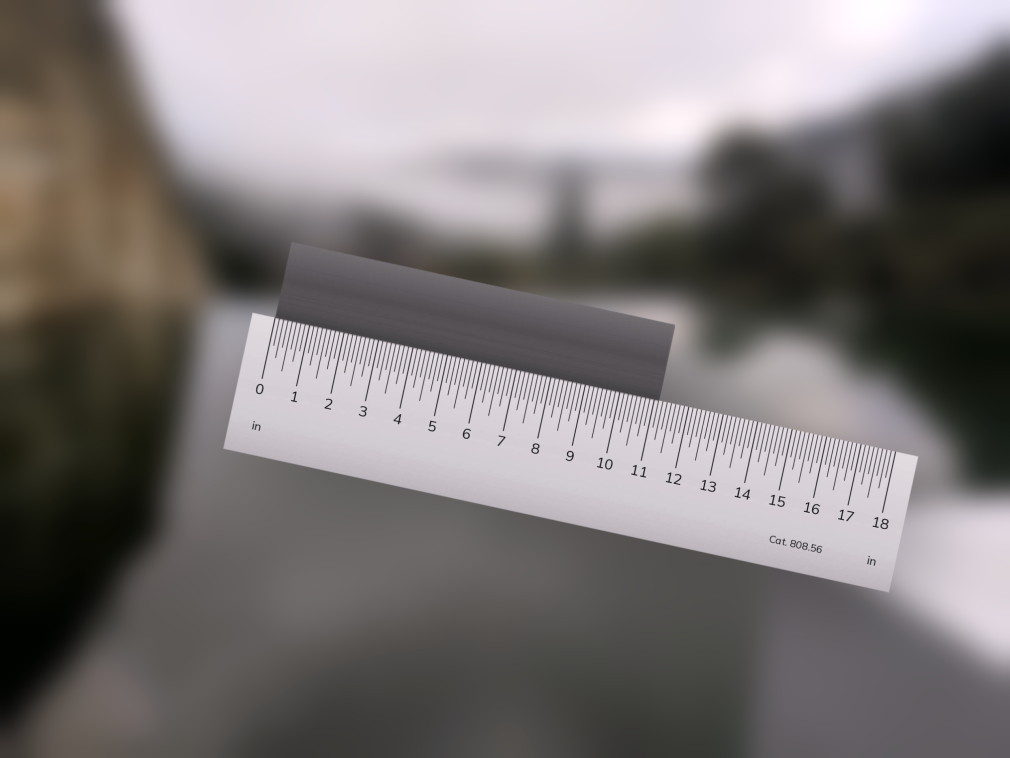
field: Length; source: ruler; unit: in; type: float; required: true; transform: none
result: 11.125 in
